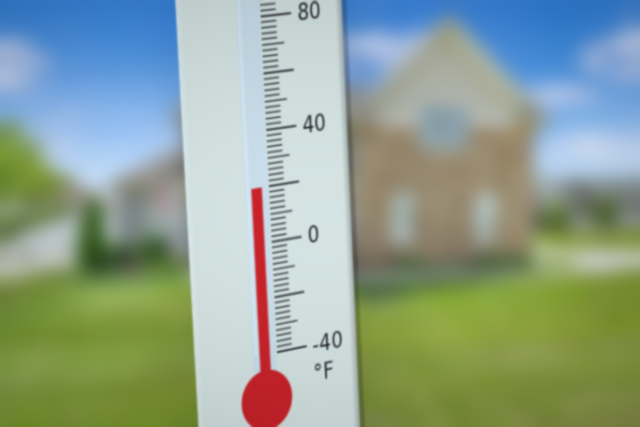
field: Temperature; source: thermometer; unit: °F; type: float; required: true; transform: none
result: 20 °F
